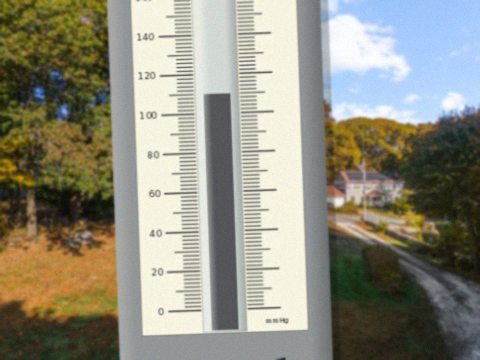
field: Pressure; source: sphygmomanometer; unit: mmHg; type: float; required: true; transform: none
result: 110 mmHg
